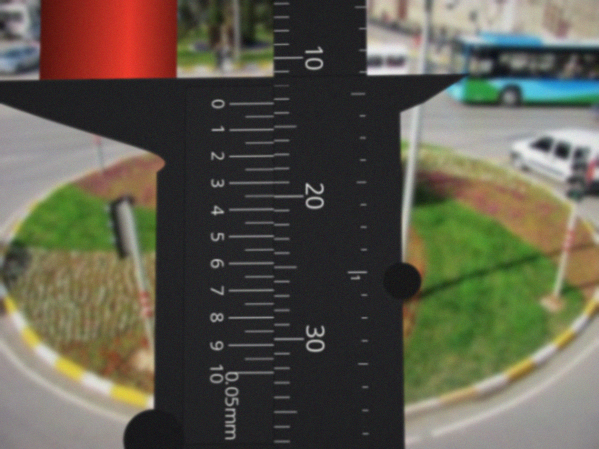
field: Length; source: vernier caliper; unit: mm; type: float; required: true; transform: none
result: 13.3 mm
